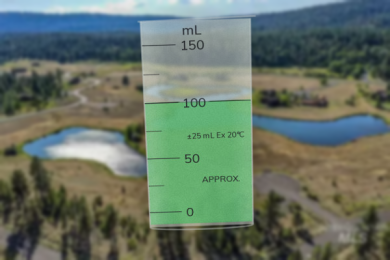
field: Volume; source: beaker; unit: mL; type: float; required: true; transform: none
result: 100 mL
